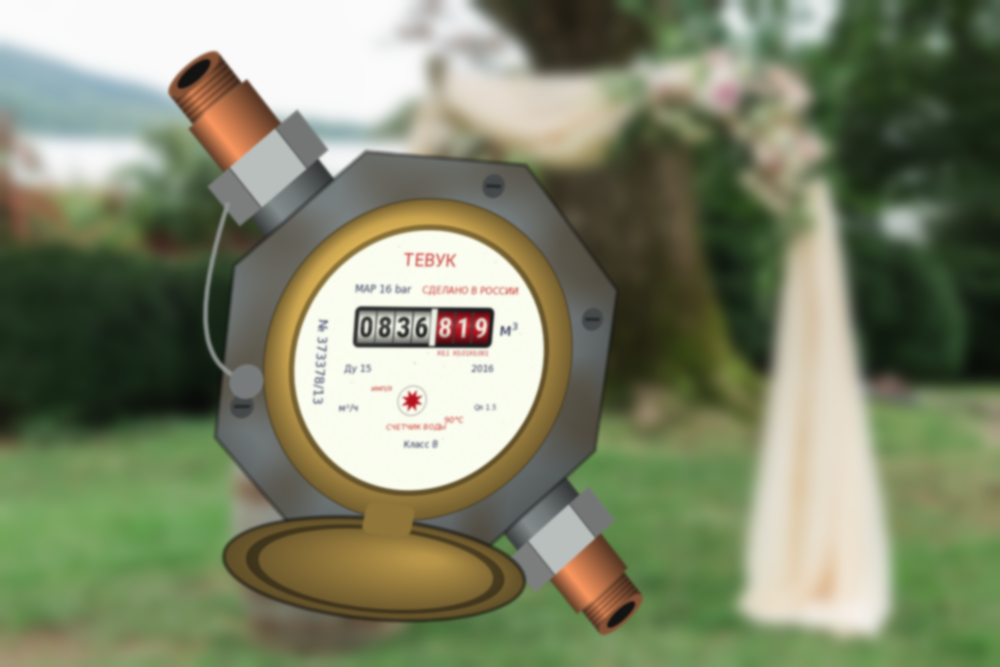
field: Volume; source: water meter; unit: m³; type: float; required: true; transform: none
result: 836.819 m³
